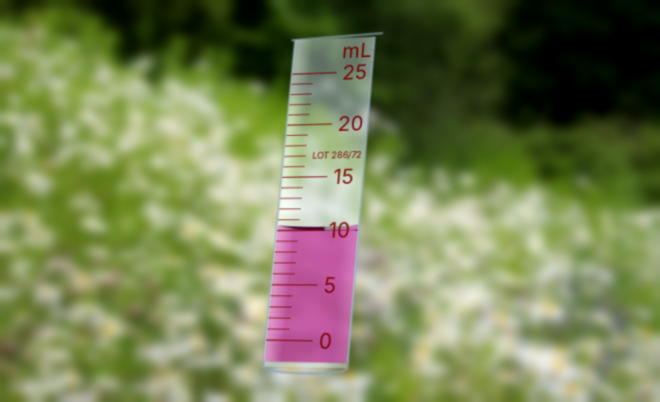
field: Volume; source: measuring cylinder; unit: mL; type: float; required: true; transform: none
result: 10 mL
